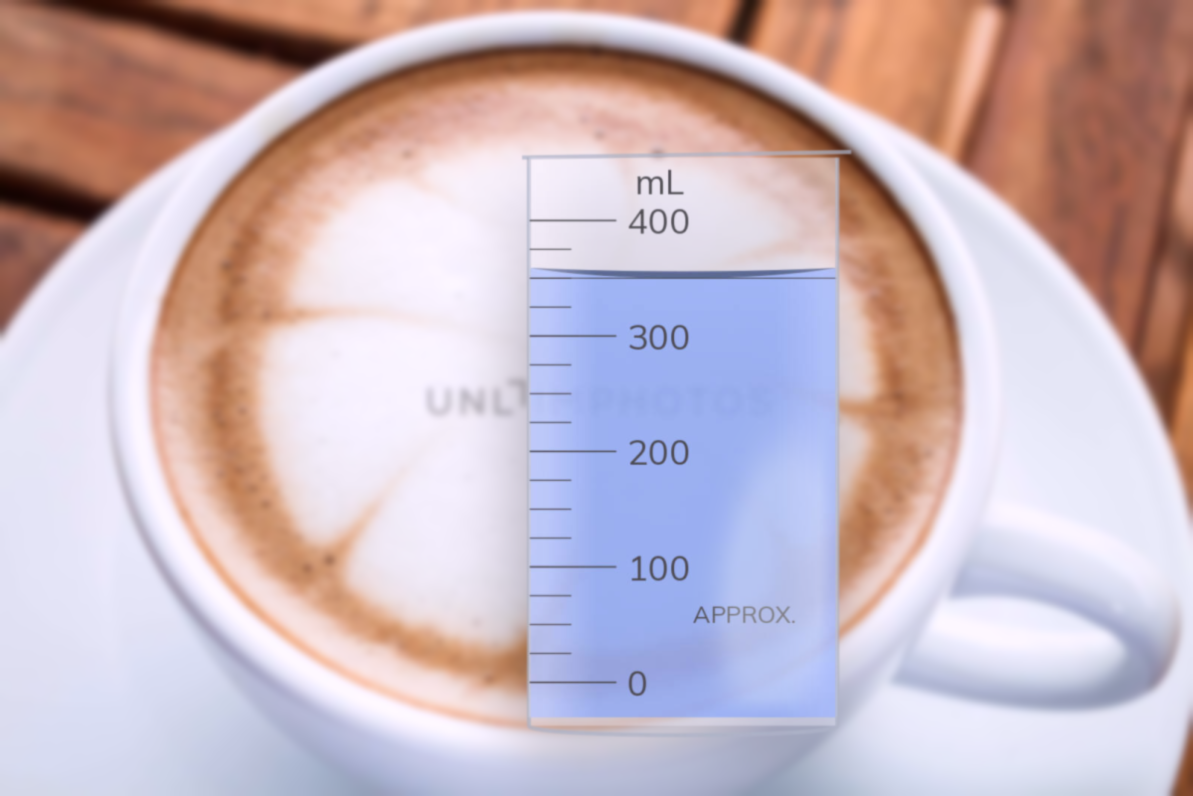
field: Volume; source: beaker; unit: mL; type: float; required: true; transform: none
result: 350 mL
